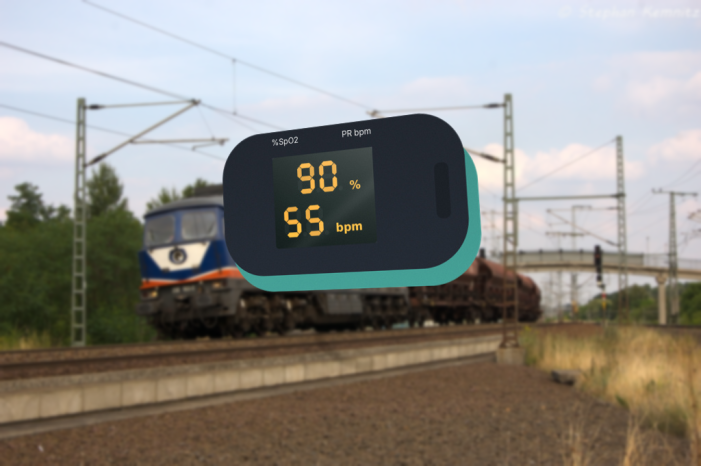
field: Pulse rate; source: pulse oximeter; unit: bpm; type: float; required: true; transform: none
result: 55 bpm
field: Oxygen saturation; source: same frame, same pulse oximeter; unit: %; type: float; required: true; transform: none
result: 90 %
